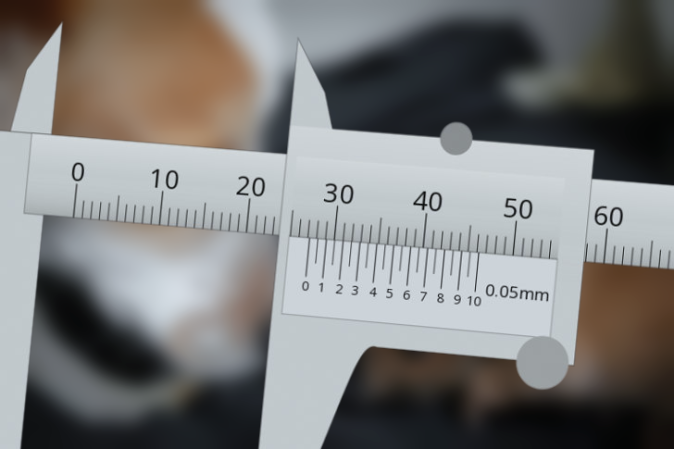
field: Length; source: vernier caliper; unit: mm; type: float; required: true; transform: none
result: 27.2 mm
